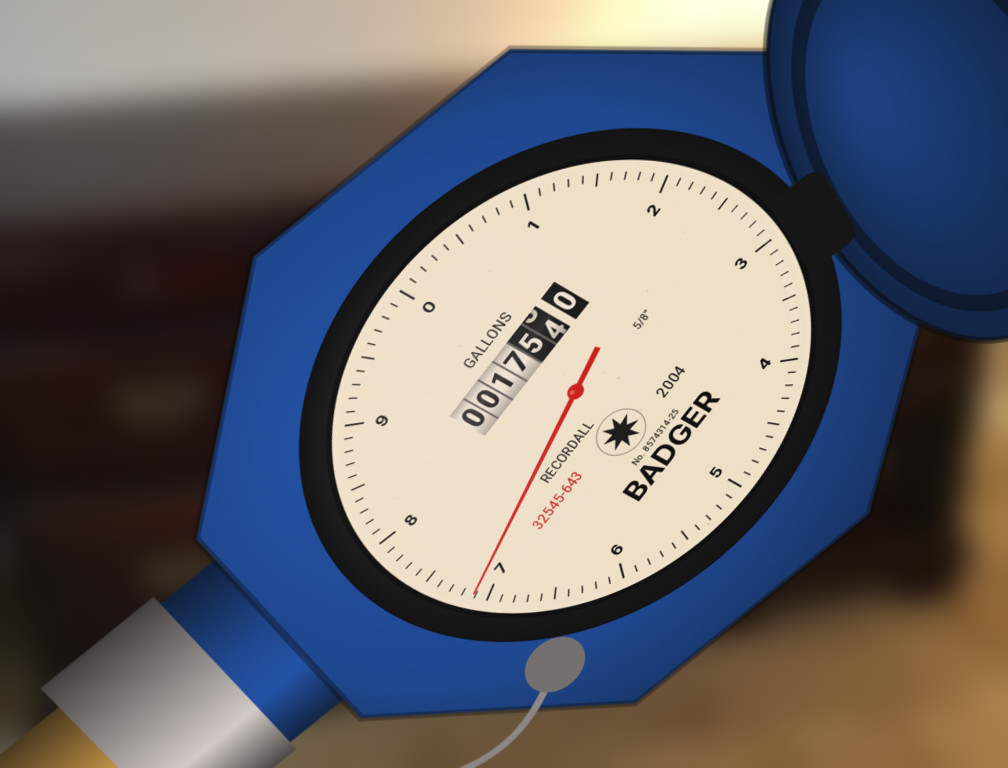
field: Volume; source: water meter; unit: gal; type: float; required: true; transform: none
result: 17537.1 gal
